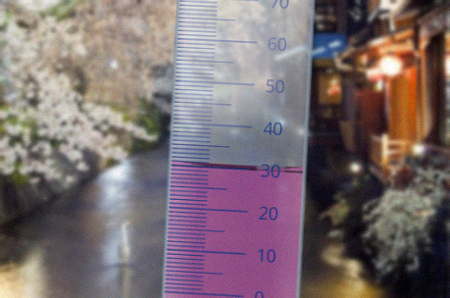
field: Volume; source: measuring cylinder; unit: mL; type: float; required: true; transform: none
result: 30 mL
